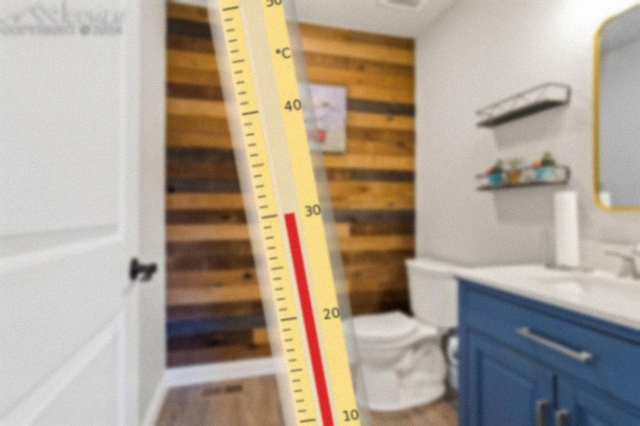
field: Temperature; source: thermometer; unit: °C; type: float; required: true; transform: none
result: 30 °C
